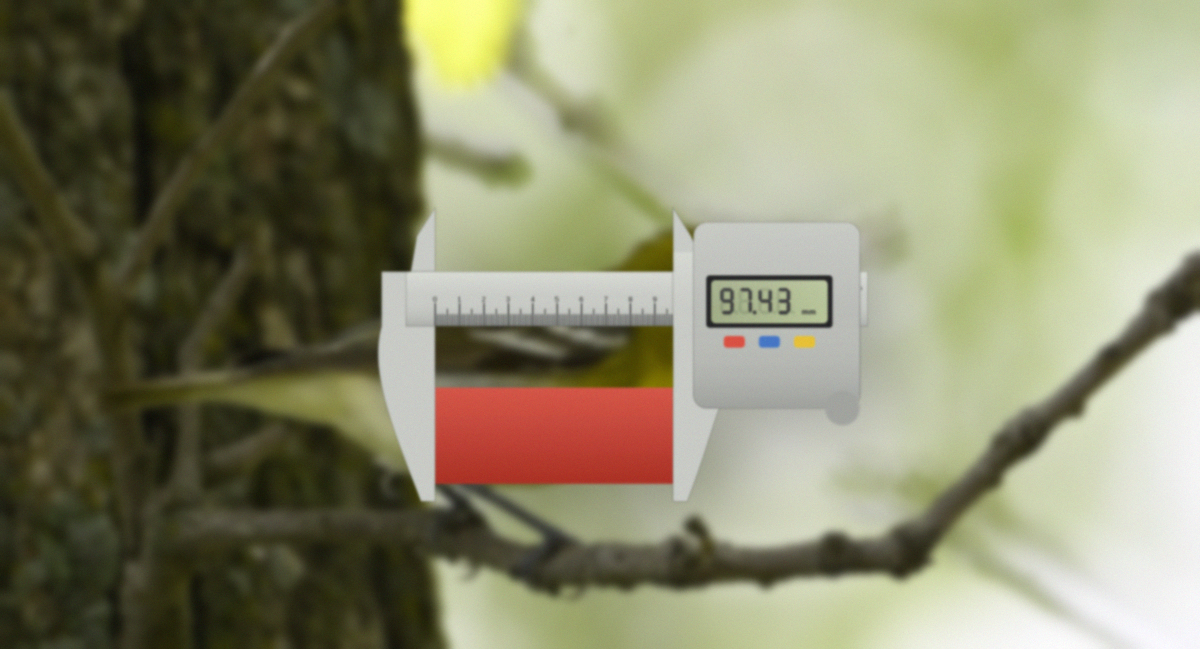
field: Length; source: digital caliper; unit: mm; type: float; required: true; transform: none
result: 97.43 mm
